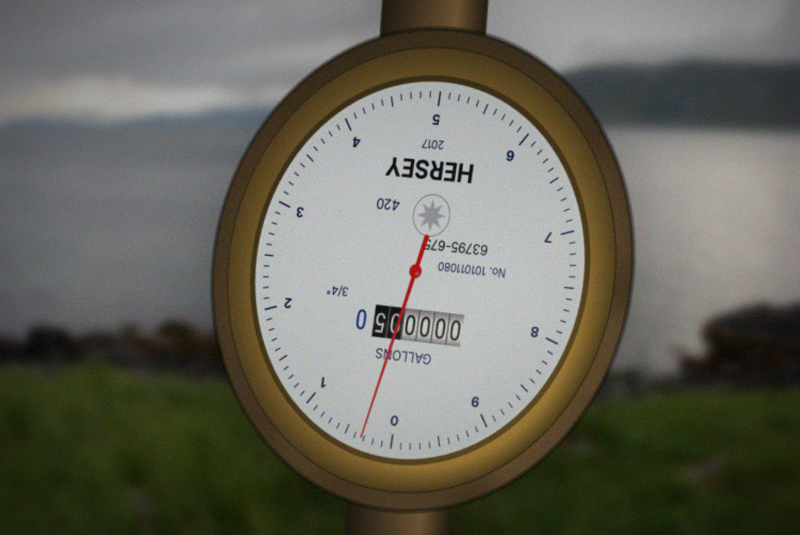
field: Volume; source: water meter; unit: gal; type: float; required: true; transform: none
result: 50.3 gal
